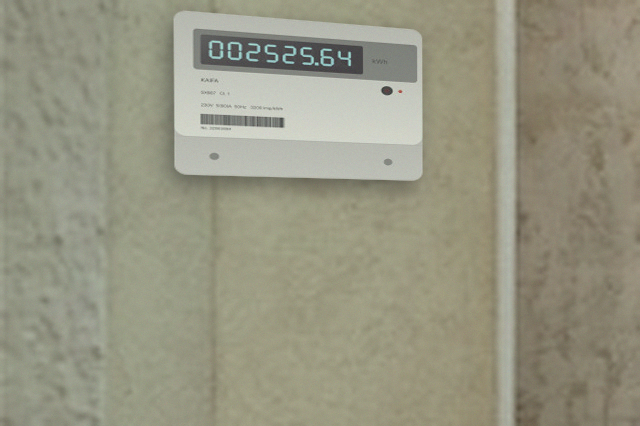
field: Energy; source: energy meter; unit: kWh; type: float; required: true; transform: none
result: 2525.64 kWh
